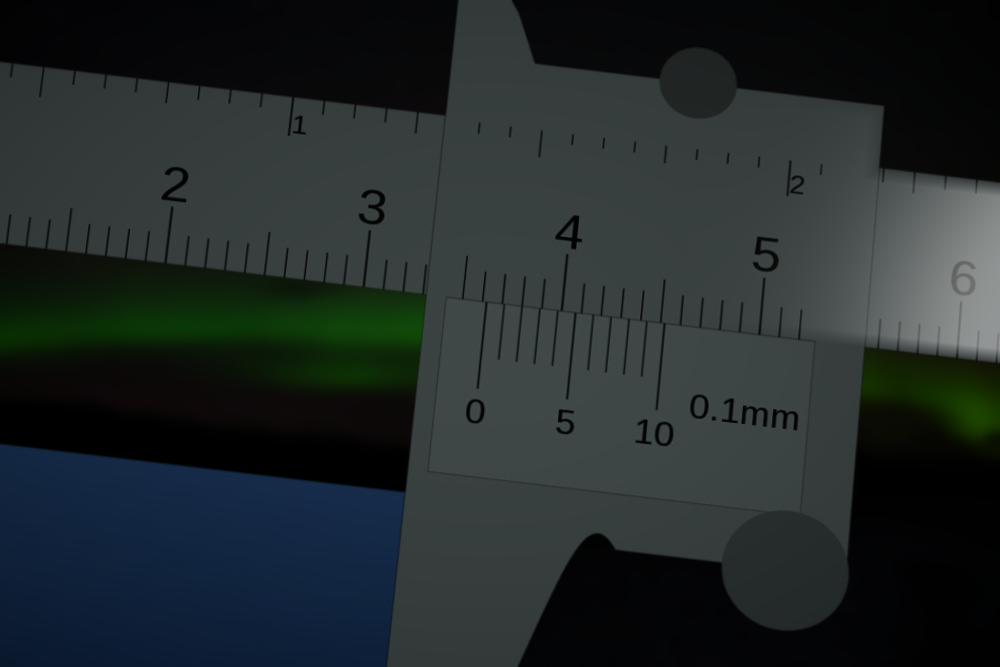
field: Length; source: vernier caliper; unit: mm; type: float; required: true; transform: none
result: 36.2 mm
